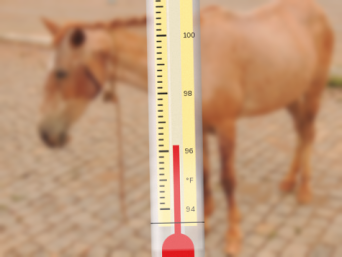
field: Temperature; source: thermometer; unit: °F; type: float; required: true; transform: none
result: 96.2 °F
